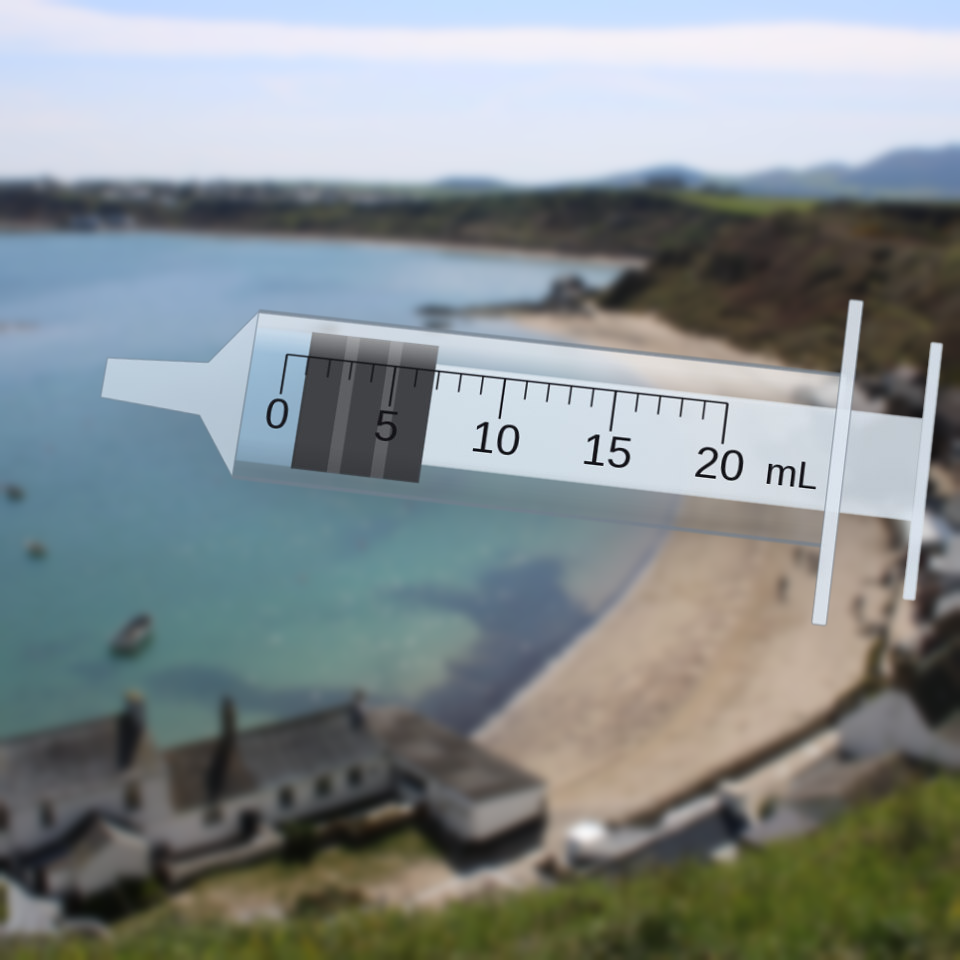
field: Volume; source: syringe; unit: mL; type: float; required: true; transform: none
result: 1 mL
